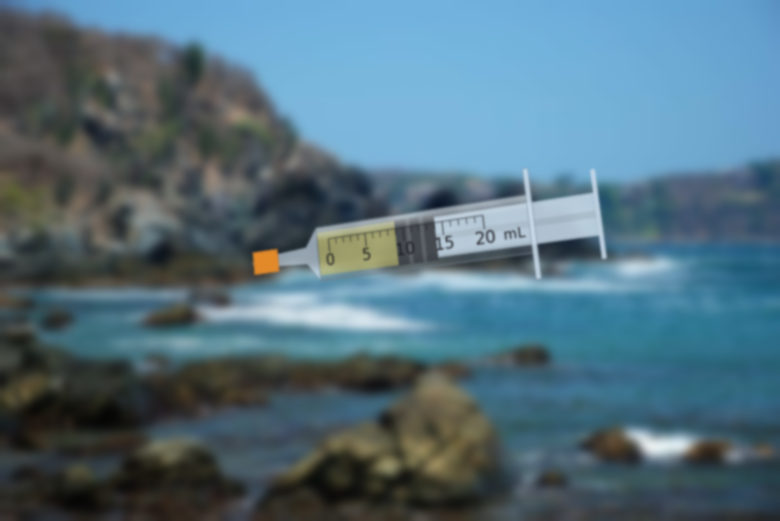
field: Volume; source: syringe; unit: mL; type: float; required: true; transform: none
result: 9 mL
